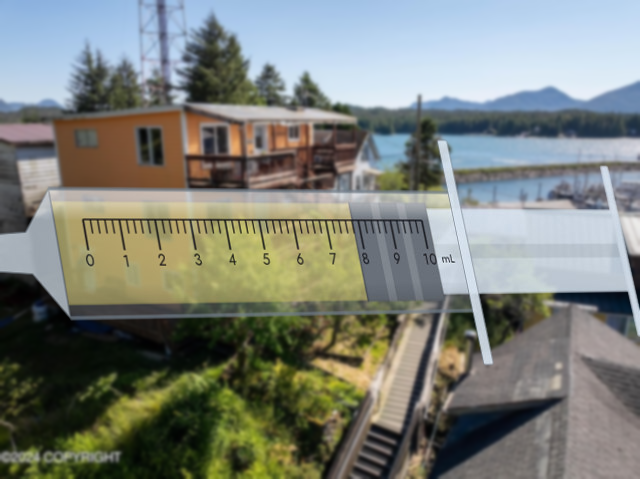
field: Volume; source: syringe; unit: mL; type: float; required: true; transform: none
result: 7.8 mL
